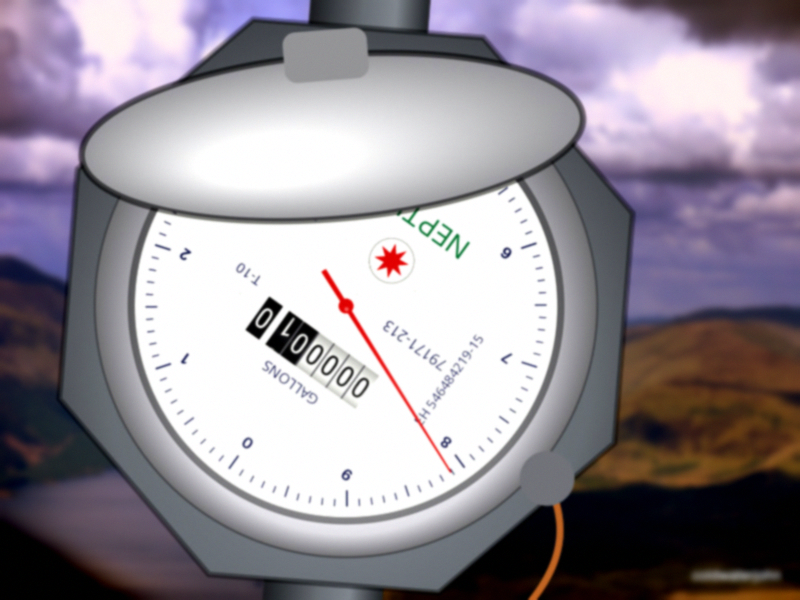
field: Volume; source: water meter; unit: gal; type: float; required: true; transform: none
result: 8.1 gal
